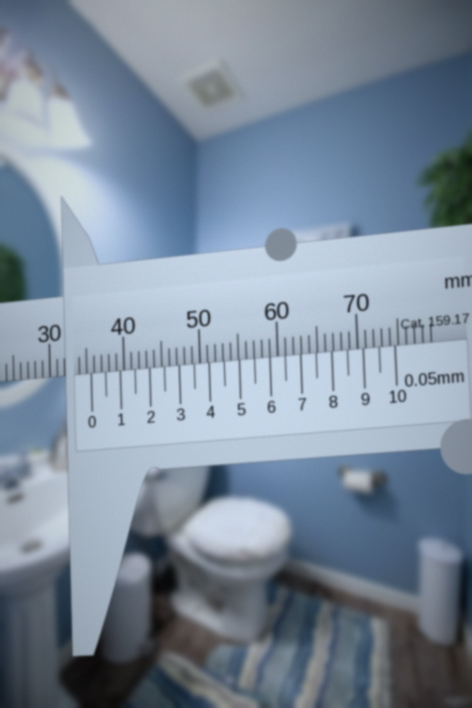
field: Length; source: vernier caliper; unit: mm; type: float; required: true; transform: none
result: 35.6 mm
